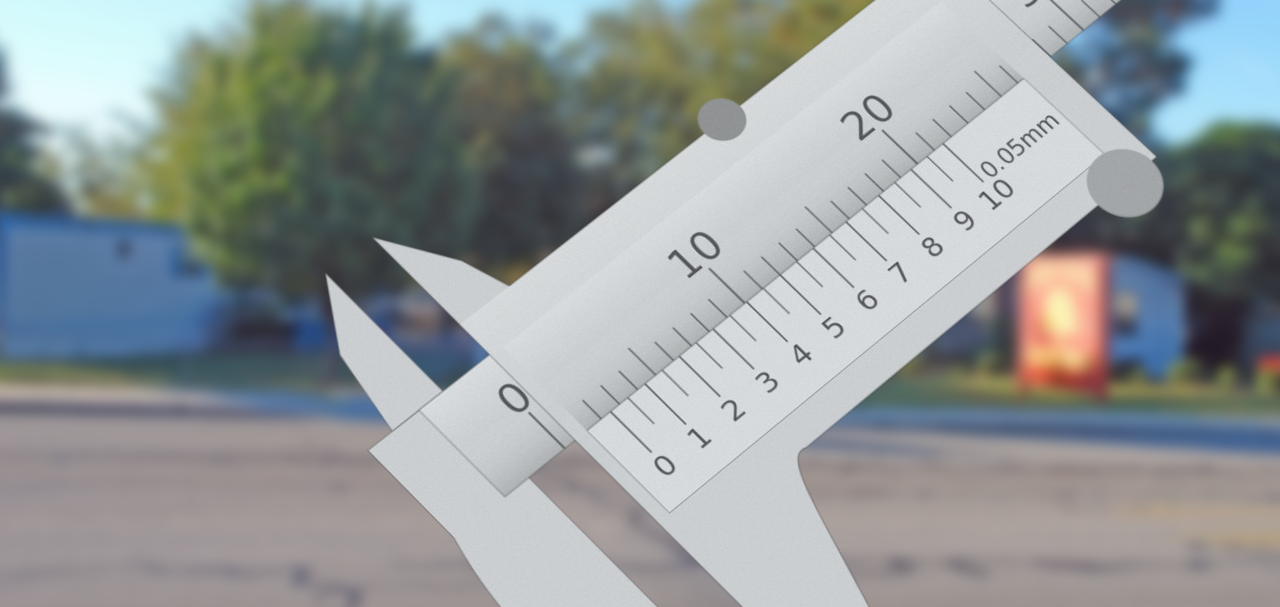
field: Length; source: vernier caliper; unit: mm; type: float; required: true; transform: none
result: 2.5 mm
